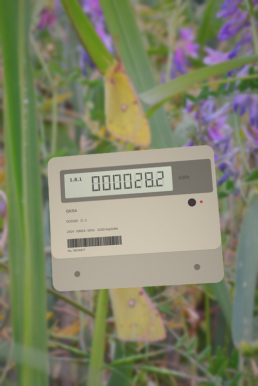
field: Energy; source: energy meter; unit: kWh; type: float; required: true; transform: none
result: 28.2 kWh
